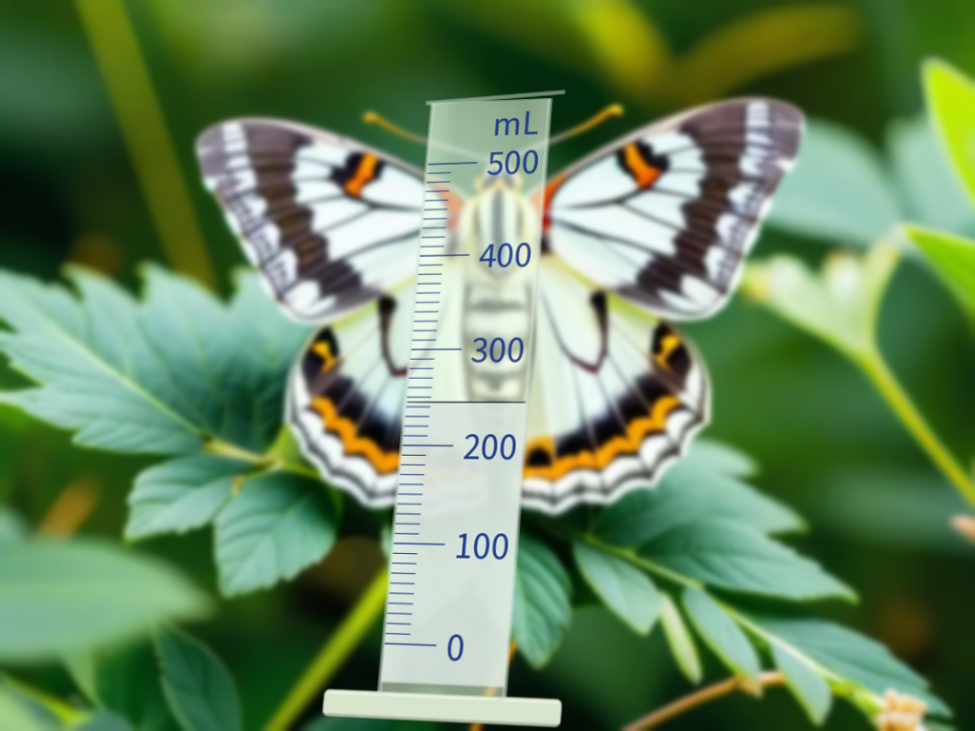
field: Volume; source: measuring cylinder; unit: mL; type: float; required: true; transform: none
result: 245 mL
